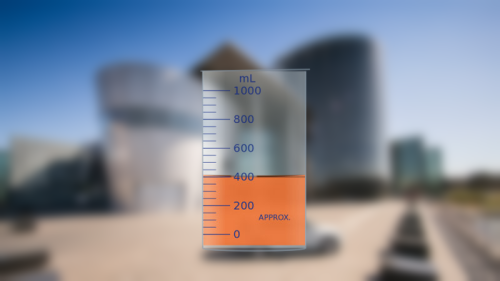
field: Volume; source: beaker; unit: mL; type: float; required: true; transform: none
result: 400 mL
